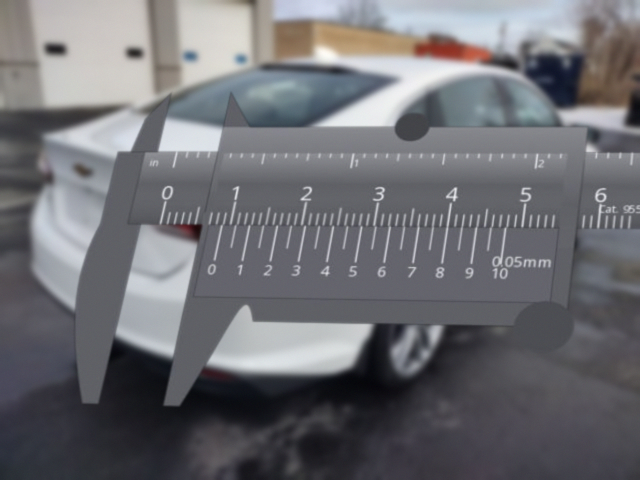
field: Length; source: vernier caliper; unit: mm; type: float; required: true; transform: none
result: 8.8 mm
